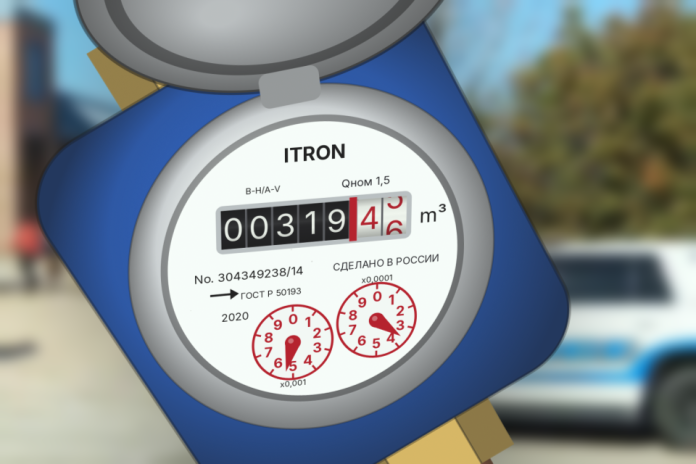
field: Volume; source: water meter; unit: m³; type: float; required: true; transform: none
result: 319.4553 m³
